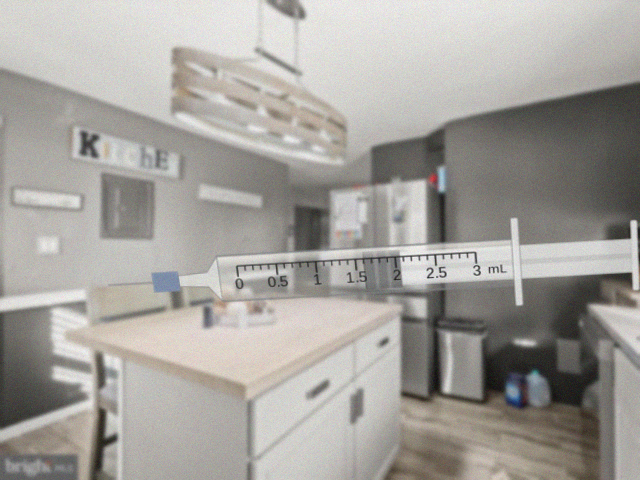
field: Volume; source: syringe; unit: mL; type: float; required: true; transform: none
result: 1.6 mL
